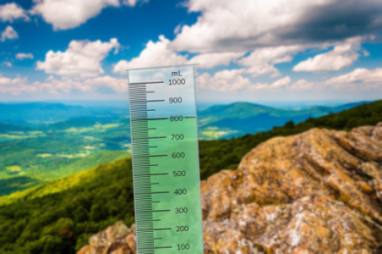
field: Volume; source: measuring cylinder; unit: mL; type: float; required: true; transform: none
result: 800 mL
